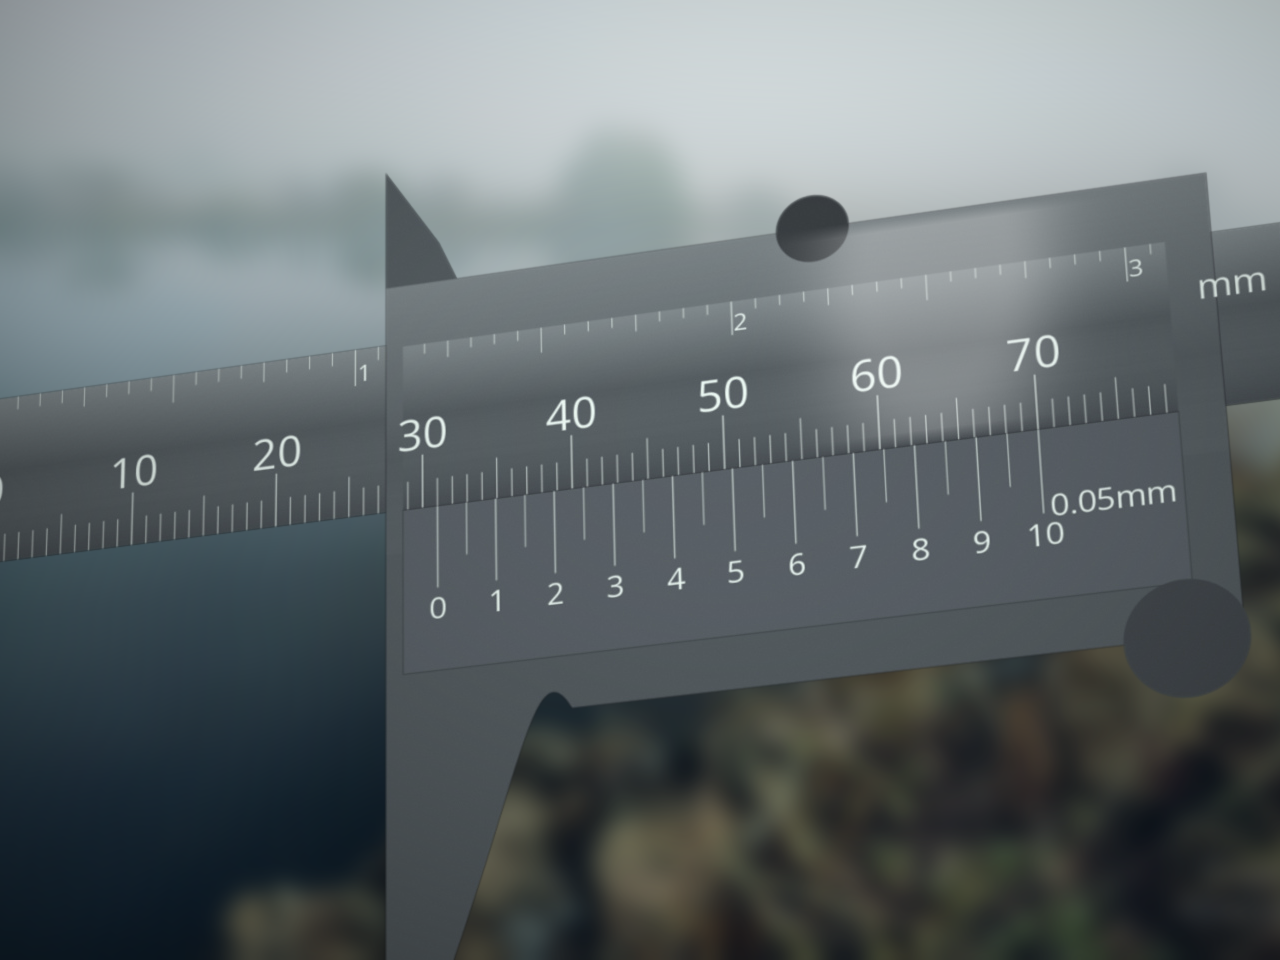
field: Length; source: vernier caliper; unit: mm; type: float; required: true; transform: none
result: 31.0 mm
